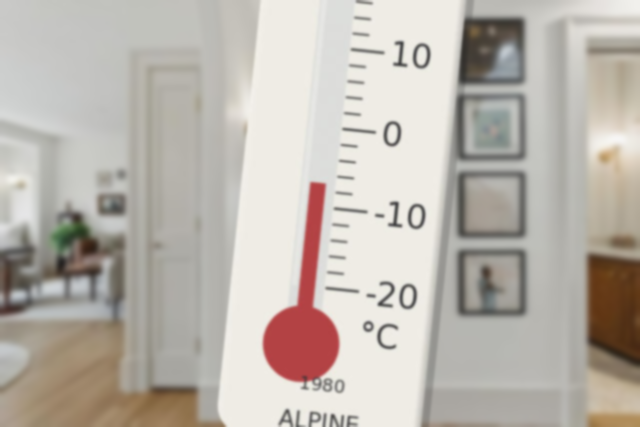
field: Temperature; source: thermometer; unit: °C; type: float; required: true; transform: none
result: -7 °C
